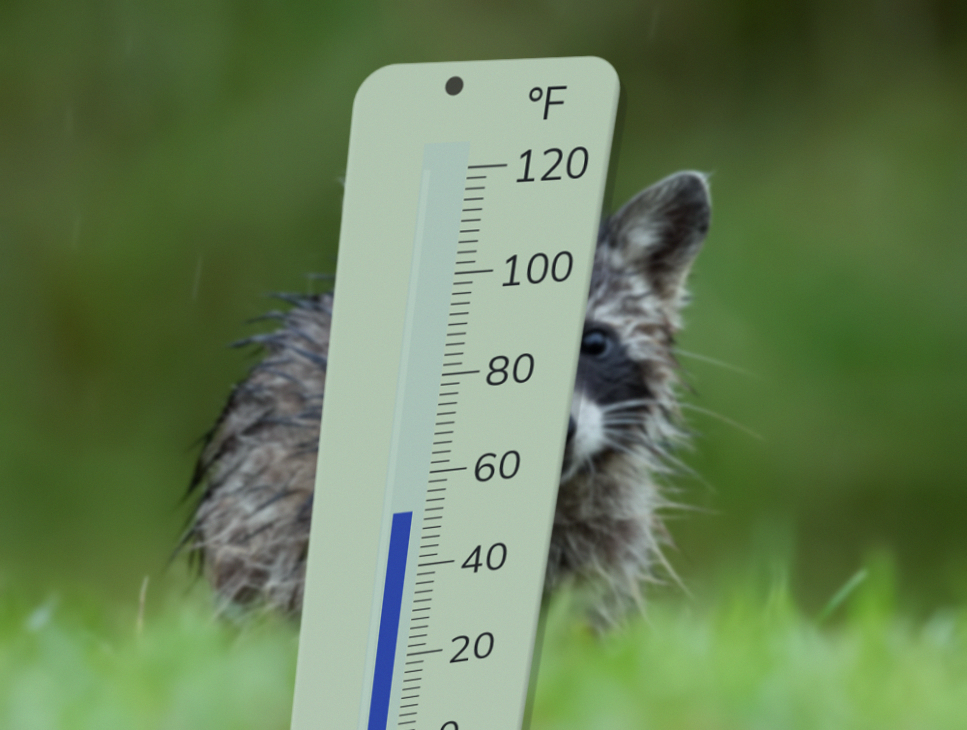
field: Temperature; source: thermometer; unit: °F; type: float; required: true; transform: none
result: 52 °F
